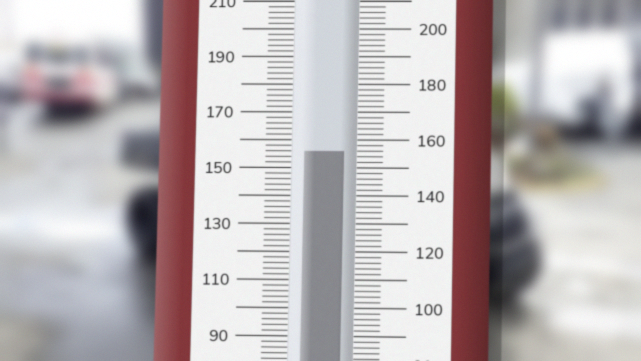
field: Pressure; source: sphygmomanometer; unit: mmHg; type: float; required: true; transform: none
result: 156 mmHg
